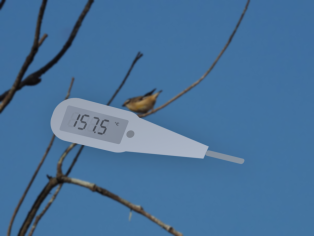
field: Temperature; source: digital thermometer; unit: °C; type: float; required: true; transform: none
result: 157.5 °C
